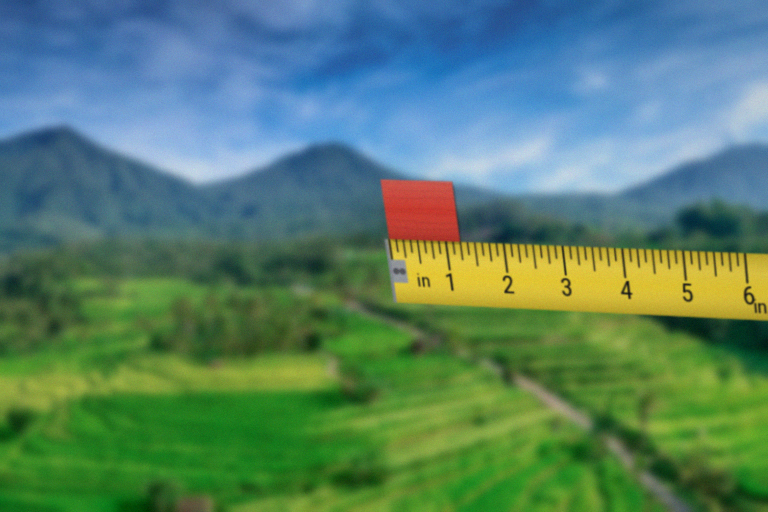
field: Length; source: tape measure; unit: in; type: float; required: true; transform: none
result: 1.25 in
